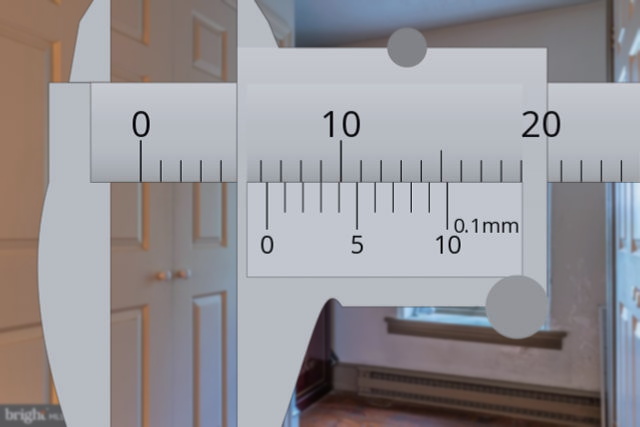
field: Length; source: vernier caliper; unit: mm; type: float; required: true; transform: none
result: 6.3 mm
